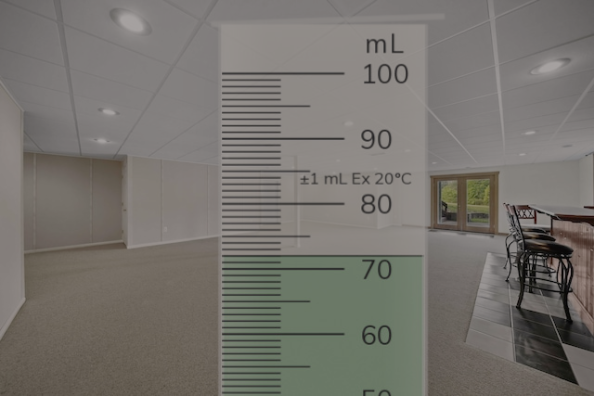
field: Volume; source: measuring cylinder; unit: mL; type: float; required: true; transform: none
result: 72 mL
